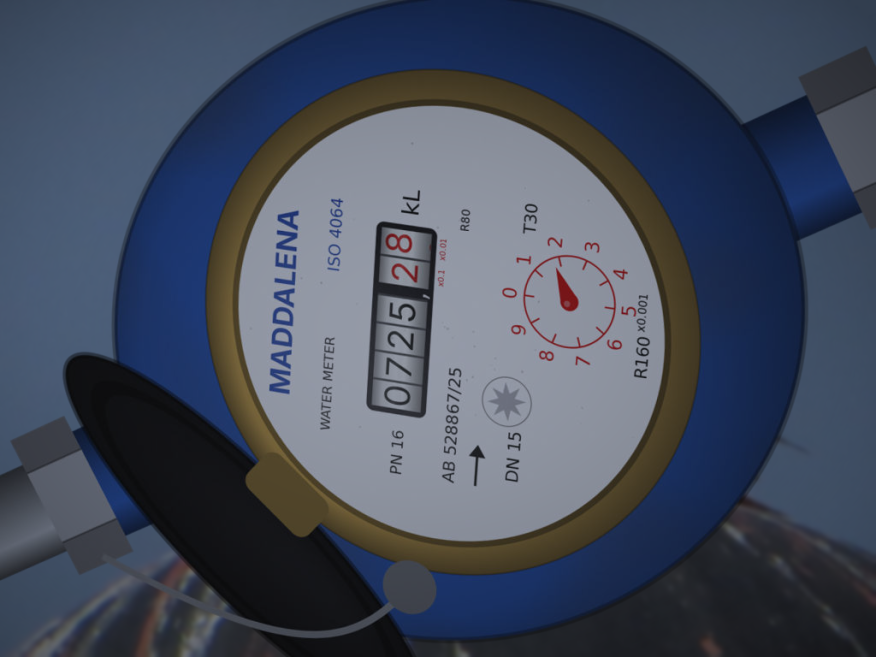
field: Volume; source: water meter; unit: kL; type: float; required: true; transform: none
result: 725.281 kL
